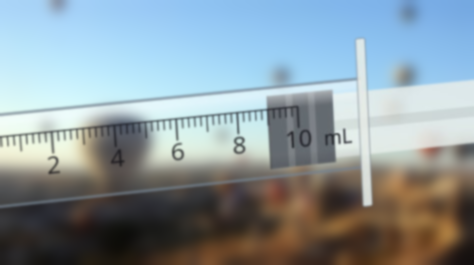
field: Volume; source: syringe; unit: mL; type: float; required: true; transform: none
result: 9 mL
